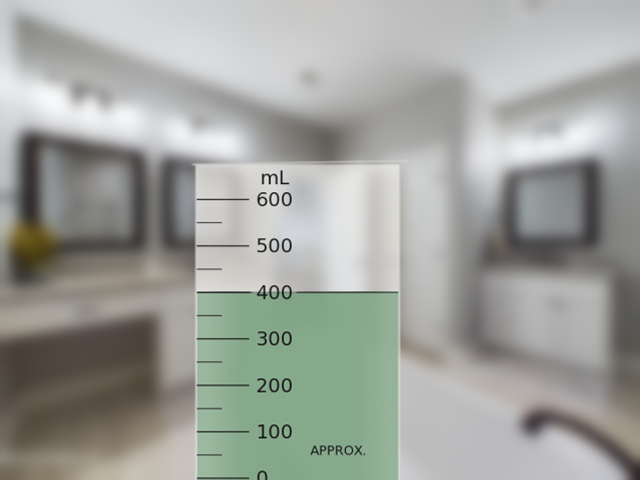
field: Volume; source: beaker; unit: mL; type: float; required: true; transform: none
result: 400 mL
